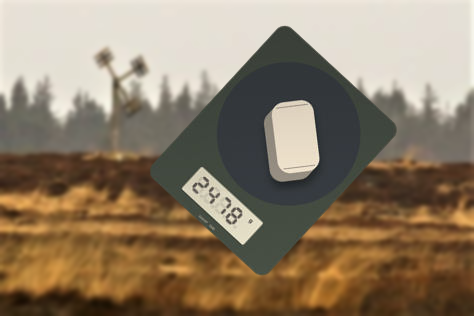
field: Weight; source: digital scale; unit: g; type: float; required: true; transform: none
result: 2478 g
